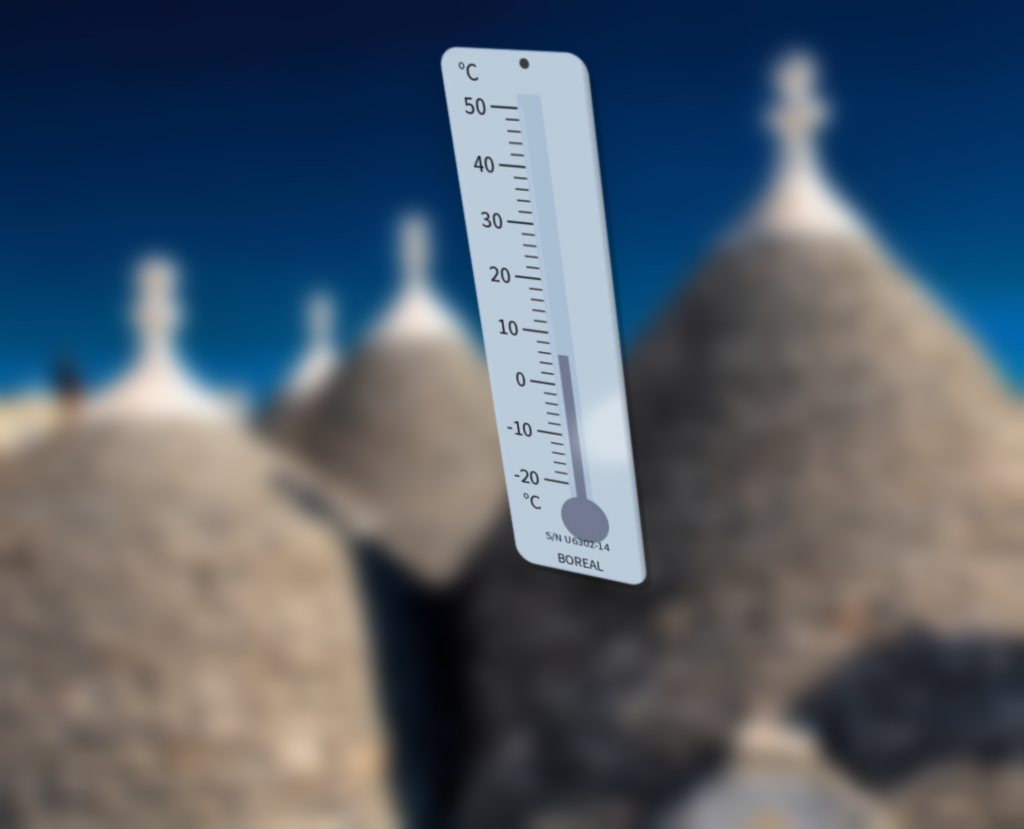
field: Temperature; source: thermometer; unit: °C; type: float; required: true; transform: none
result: 6 °C
